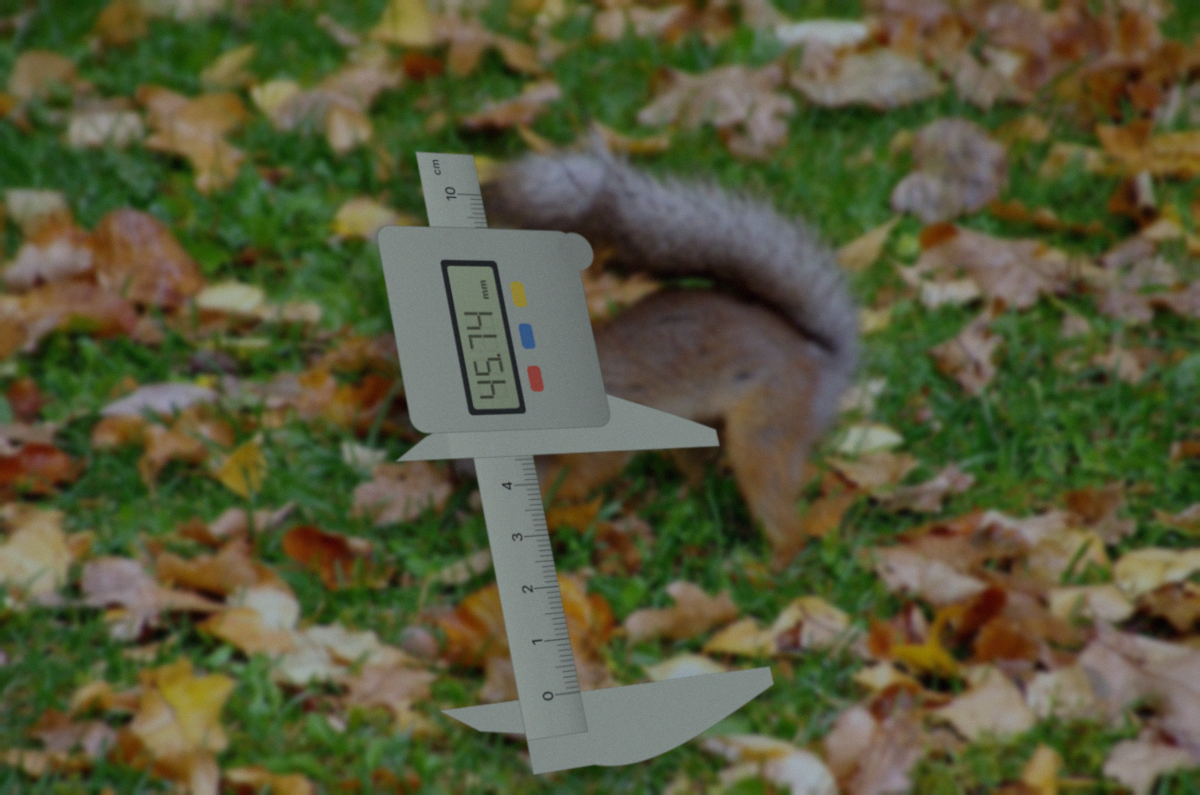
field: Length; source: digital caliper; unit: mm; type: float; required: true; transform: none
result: 45.74 mm
